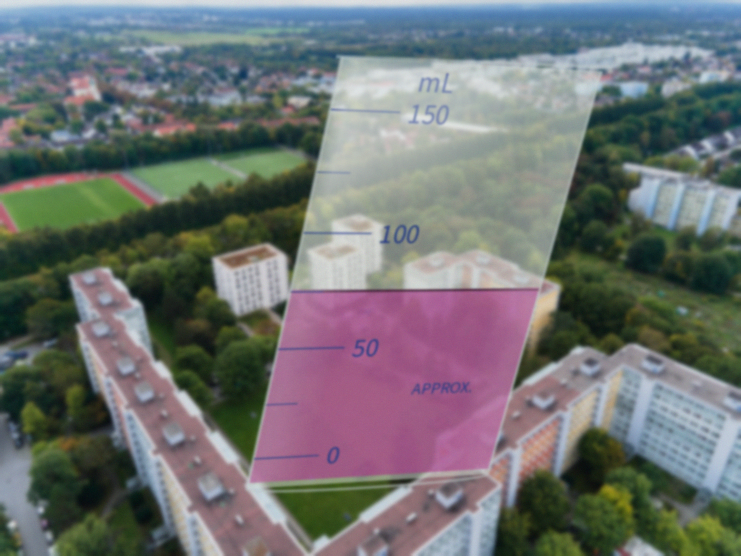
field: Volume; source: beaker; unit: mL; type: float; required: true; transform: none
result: 75 mL
